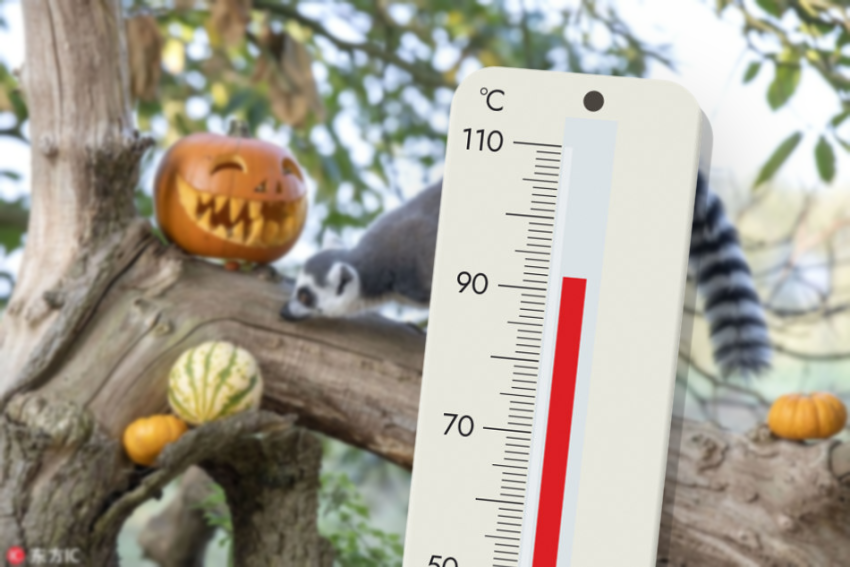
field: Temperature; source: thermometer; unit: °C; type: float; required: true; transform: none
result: 92 °C
